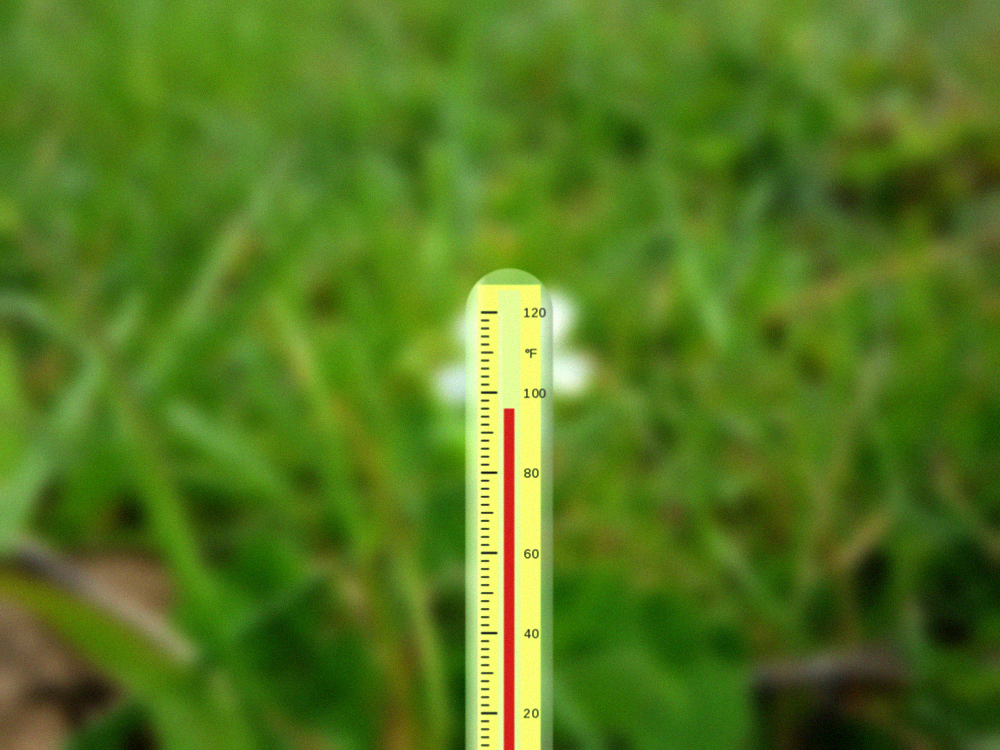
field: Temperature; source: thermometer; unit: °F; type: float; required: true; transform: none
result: 96 °F
